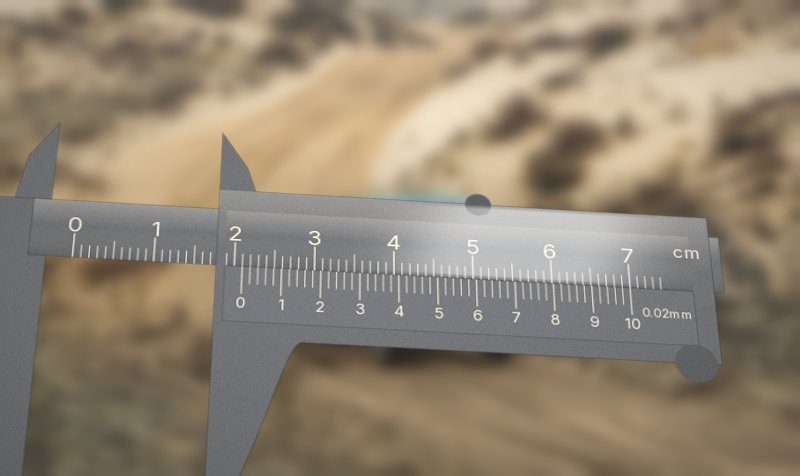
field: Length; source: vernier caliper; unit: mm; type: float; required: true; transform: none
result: 21.0 mm
